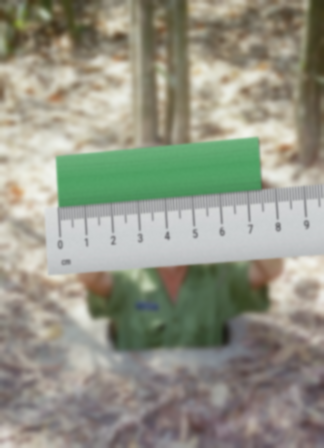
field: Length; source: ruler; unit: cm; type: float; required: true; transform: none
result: 7.5 cm
